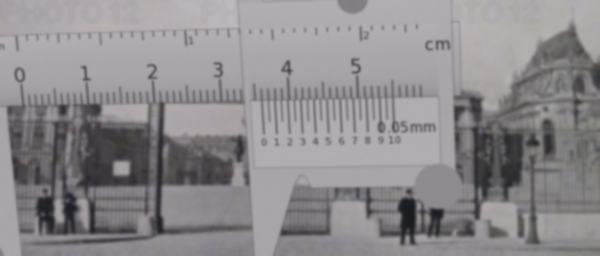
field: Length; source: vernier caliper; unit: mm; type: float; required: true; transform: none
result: 36.0 mm
